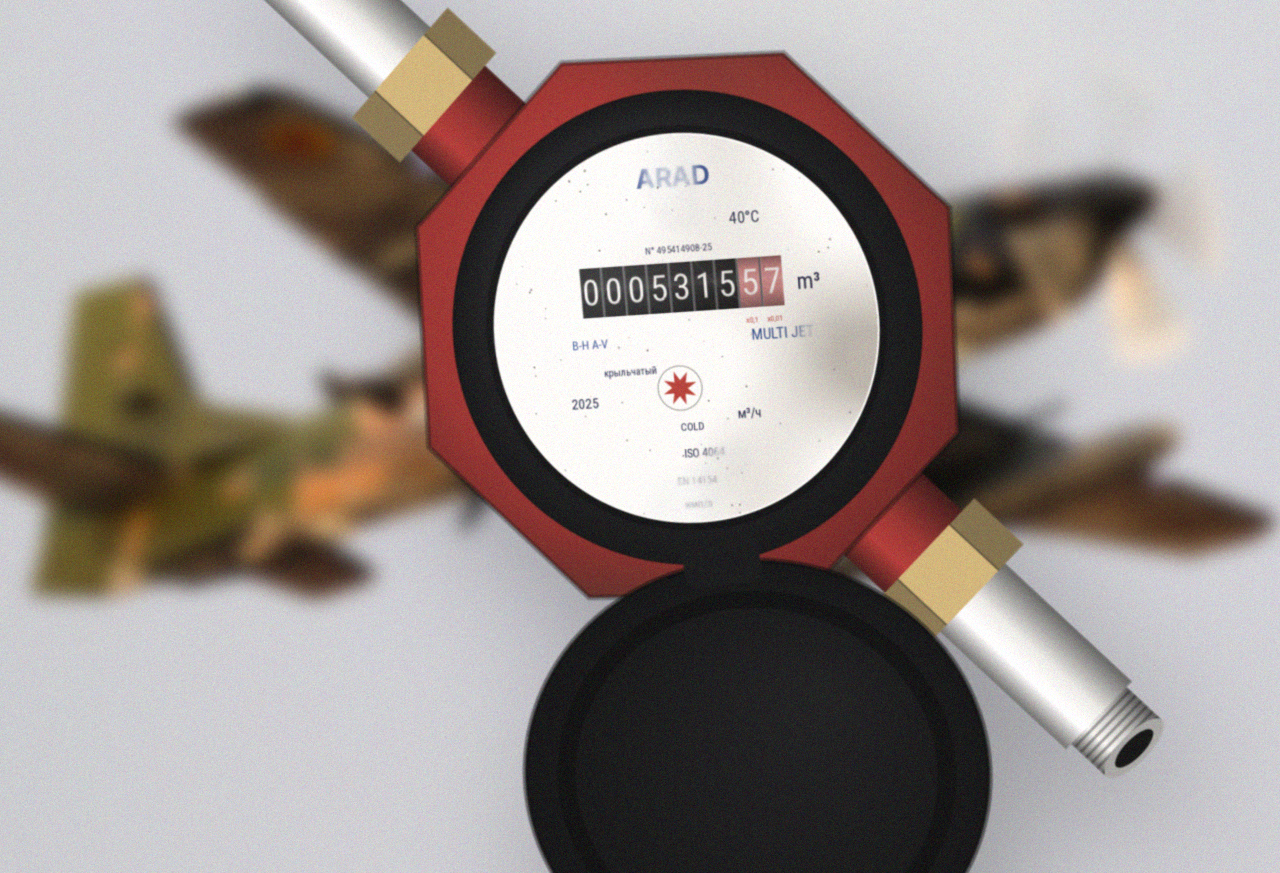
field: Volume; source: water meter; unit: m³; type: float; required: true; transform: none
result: 5315.57 m³
